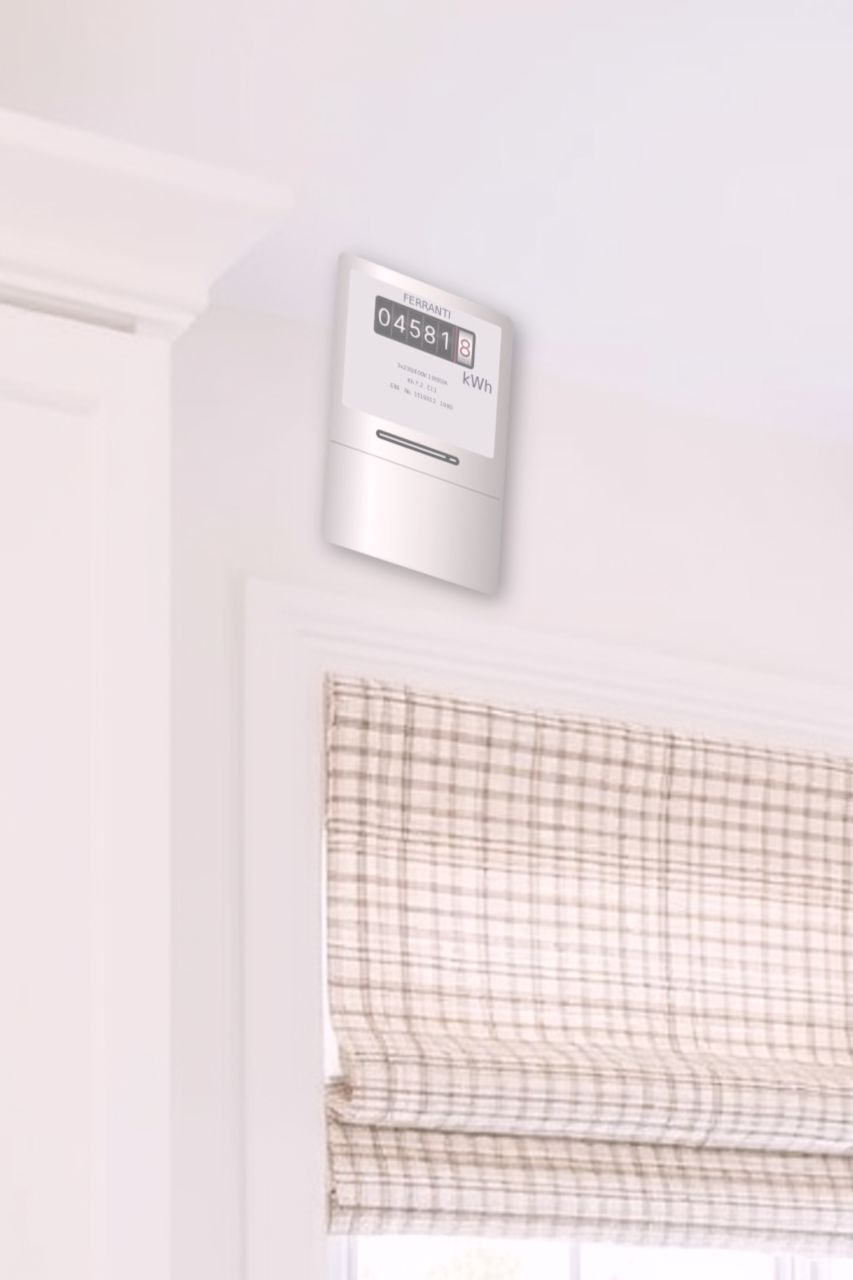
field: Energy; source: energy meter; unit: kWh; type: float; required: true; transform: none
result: 4581.8 kWh
